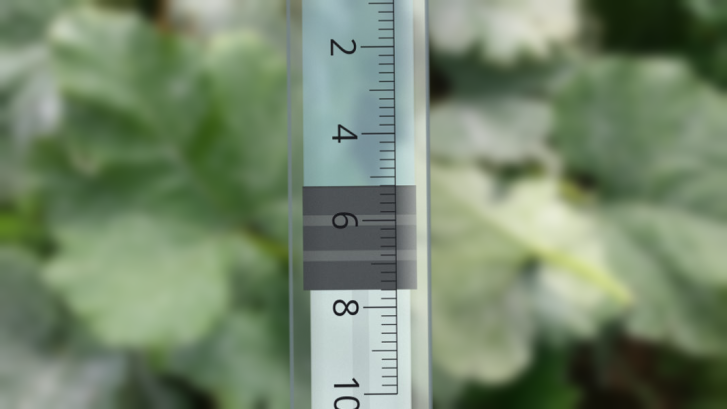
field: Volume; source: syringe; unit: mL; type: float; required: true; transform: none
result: 5.2 mL
